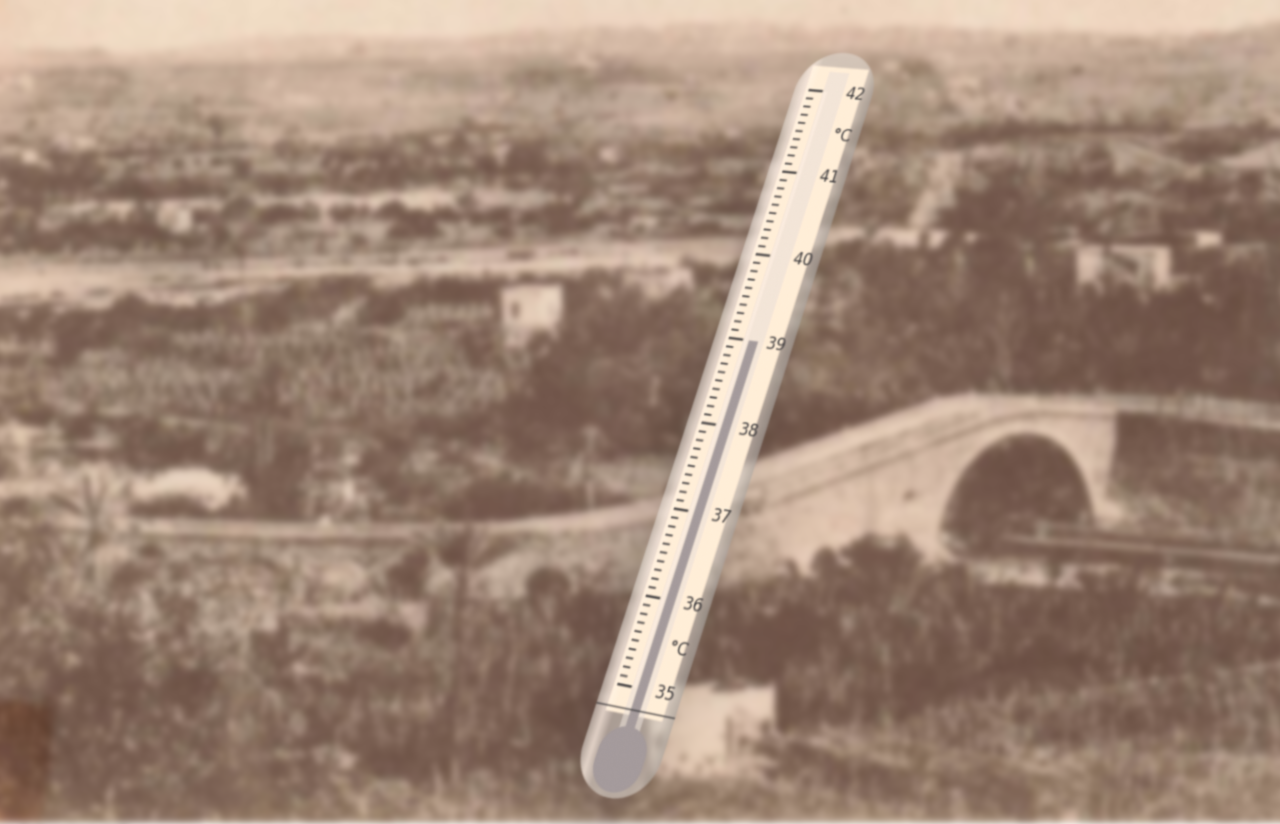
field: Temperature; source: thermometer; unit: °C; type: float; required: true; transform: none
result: 39 °C
